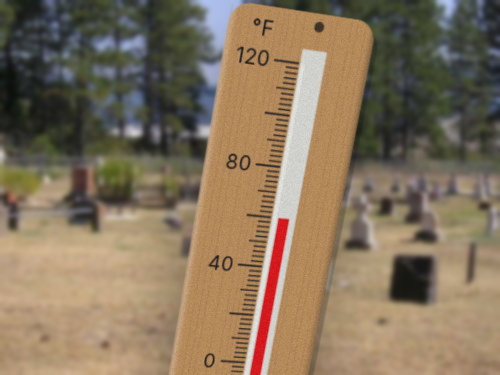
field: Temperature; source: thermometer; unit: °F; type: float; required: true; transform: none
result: 60 °F
